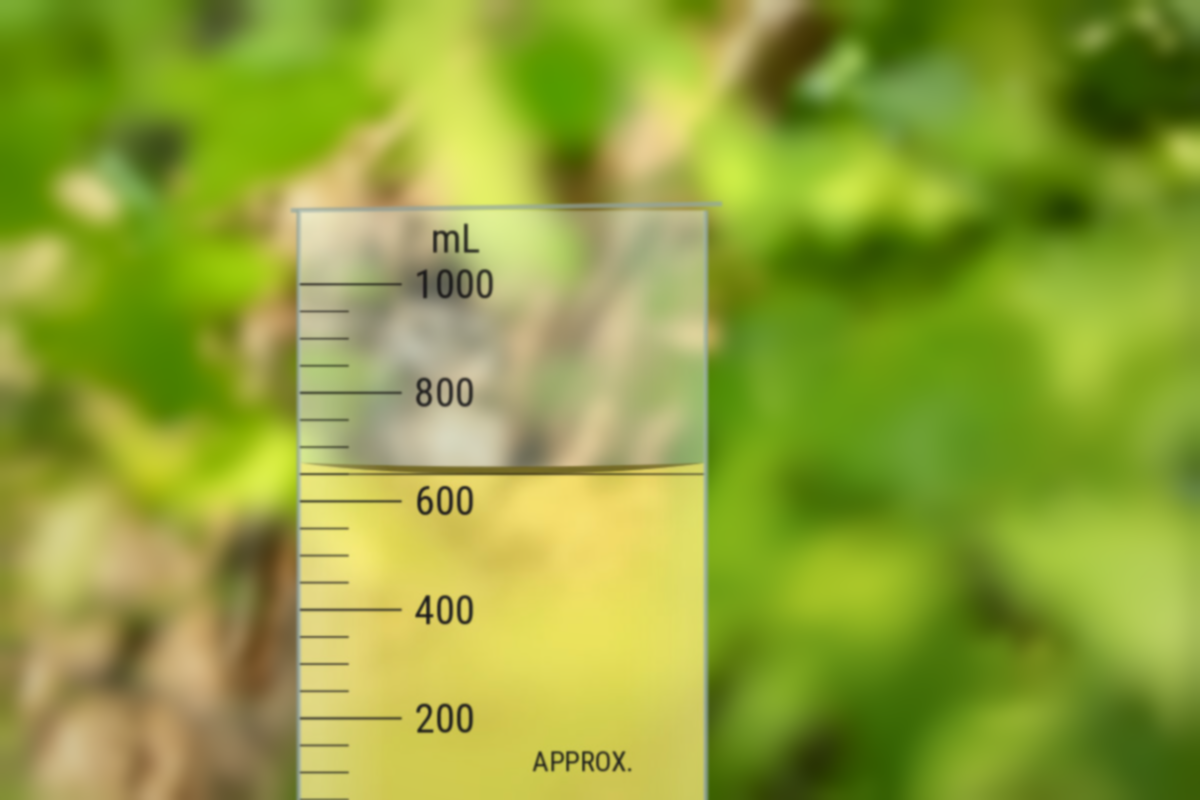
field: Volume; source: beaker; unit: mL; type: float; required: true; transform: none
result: 650 mL
